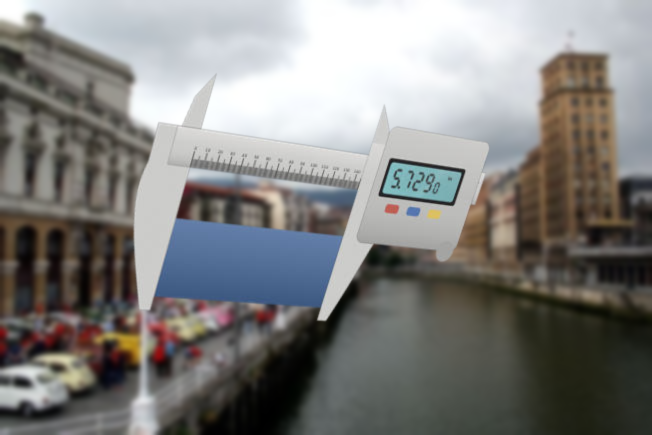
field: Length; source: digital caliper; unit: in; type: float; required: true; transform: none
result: 5.7290 in
